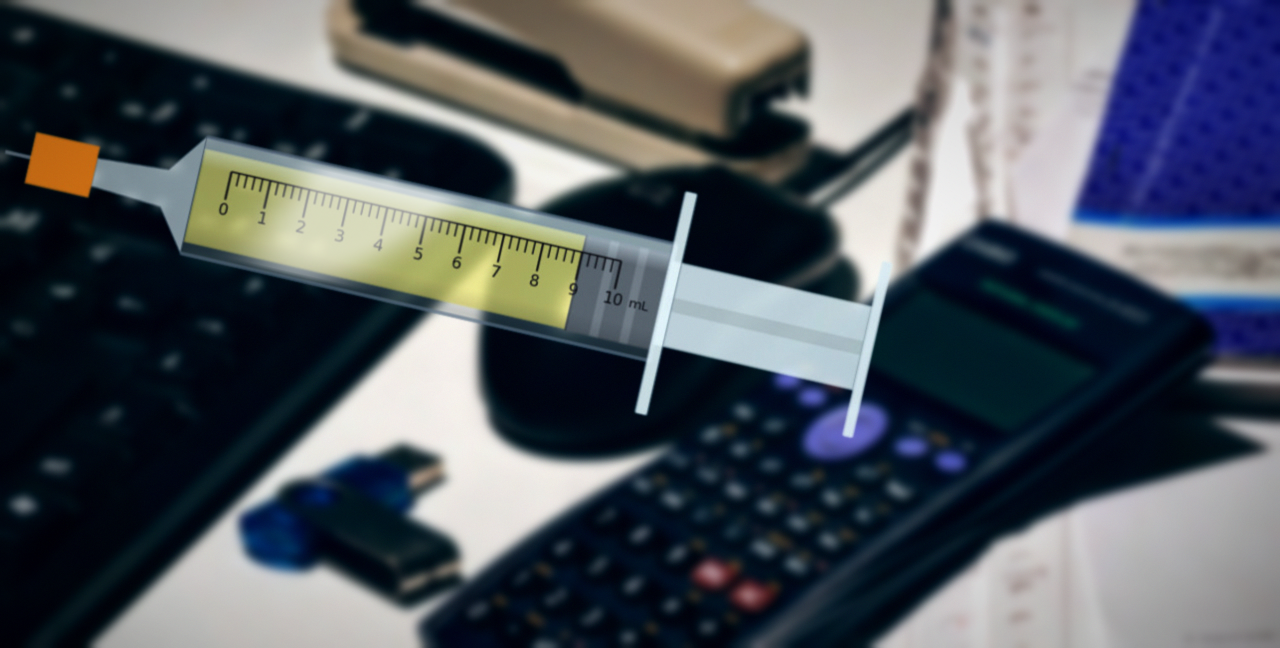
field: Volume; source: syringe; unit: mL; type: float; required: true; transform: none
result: 9 mL
